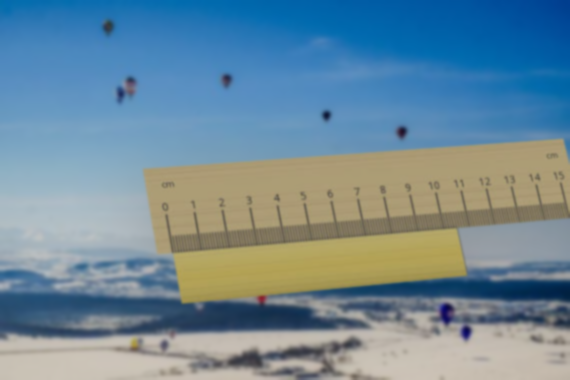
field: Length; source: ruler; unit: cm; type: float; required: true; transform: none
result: 10.5 cm
